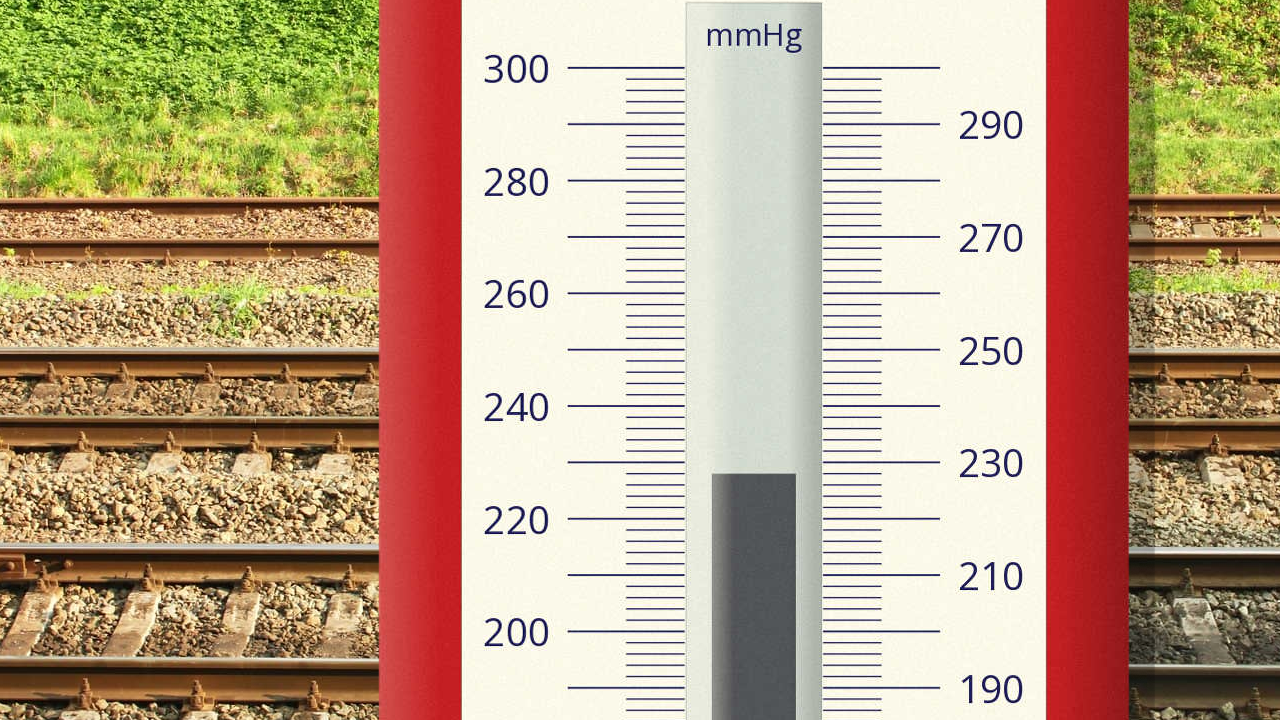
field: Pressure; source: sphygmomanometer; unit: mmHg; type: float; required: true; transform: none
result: 228 mmHg
